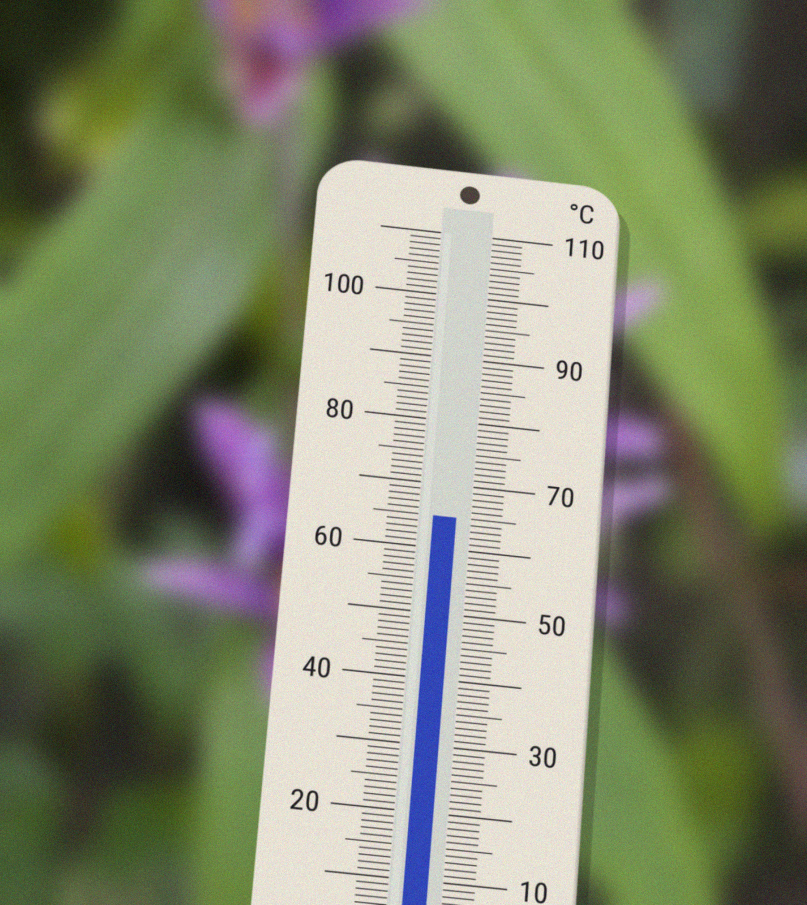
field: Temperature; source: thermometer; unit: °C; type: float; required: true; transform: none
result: 65 °C
